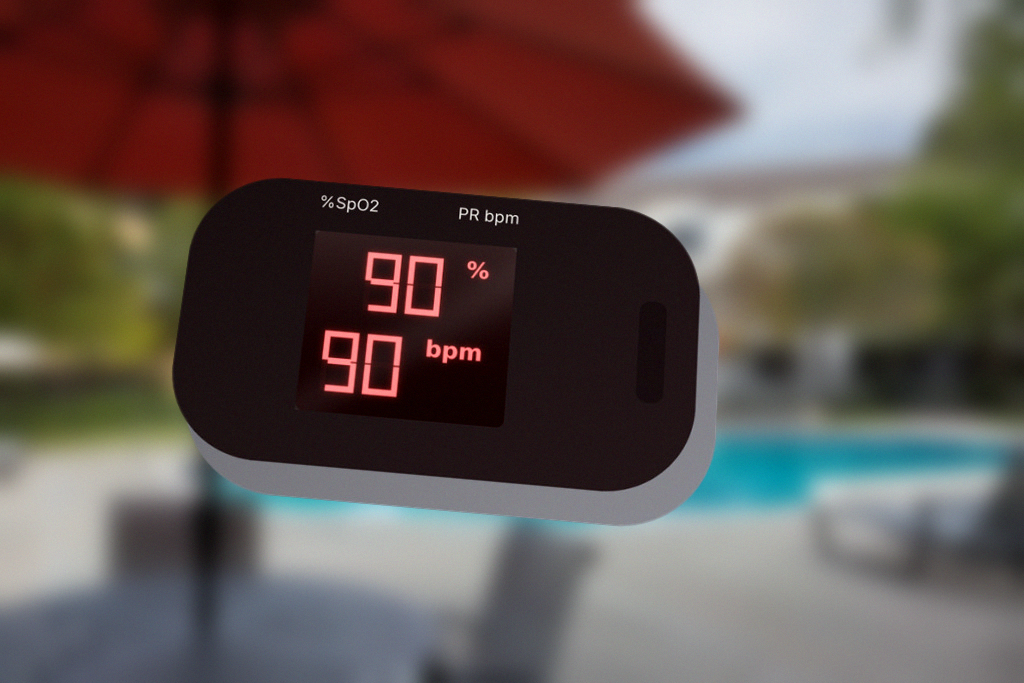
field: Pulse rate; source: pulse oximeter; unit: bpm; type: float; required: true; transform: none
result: 90 bpm
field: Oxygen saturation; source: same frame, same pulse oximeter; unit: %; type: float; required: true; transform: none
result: 90 %
